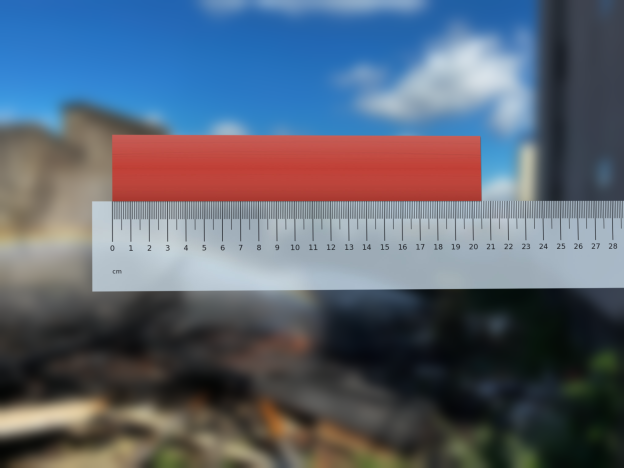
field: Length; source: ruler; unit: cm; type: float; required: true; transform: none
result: 20.5 cm
